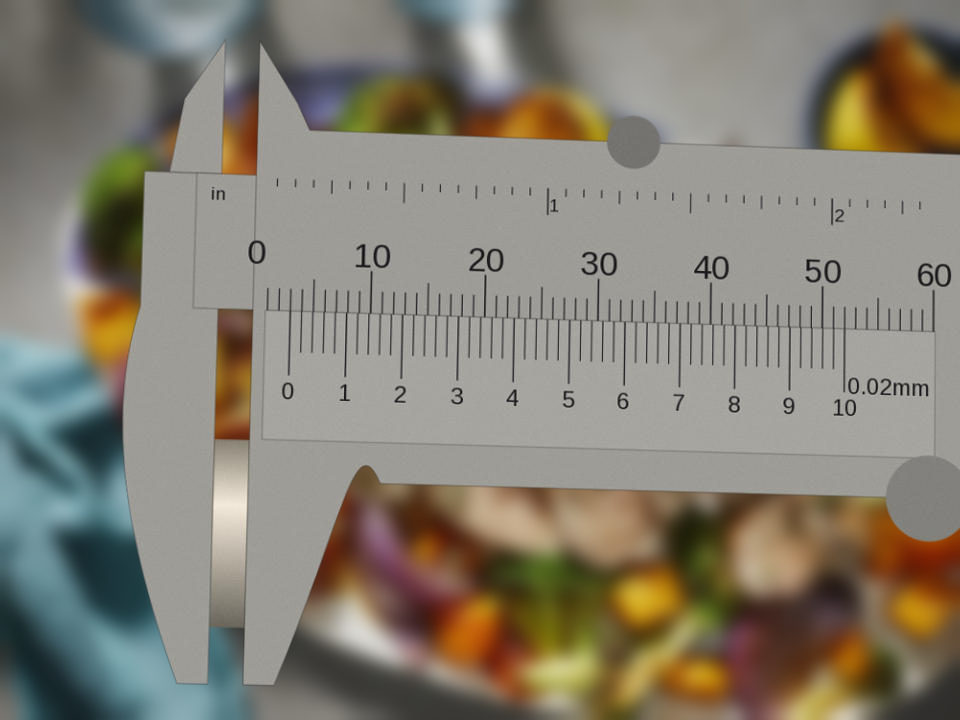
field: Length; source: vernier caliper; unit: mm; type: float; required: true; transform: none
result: 3.0 mm
